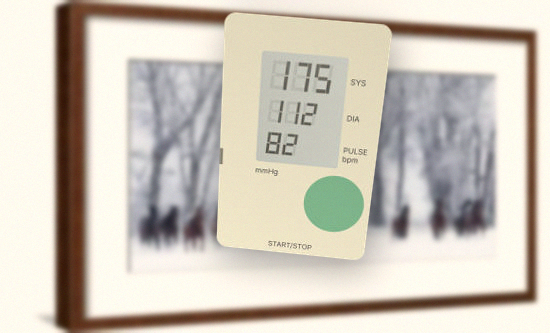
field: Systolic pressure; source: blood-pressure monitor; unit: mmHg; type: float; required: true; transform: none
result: 175 mmHg
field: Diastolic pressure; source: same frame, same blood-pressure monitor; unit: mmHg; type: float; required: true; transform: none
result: 112 mmHg
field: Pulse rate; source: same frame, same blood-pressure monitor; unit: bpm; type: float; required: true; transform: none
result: 82 bpm
